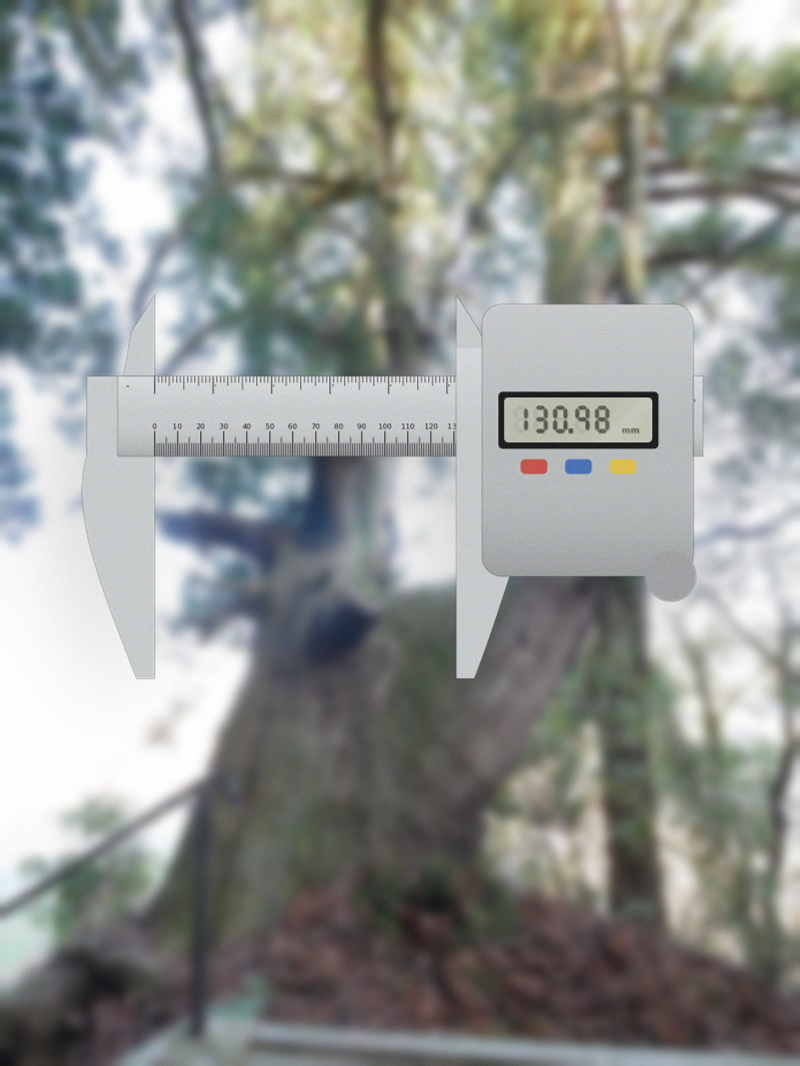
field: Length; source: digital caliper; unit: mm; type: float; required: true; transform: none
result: 130.98 mm
